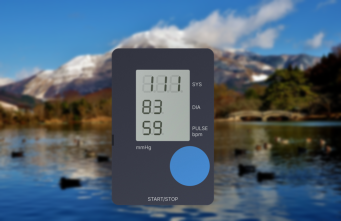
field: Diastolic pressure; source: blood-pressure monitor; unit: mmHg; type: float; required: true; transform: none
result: 83 mmHg
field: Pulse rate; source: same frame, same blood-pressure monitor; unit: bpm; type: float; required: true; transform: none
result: 59 bpm
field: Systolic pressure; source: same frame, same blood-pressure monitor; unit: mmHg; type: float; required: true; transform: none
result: 111 mmHg
